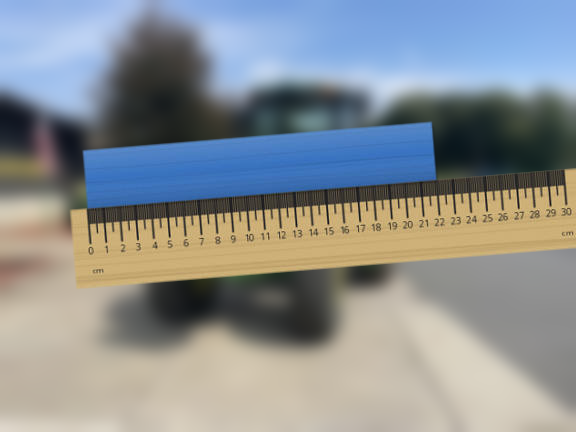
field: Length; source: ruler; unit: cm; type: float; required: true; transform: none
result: 22 cm
